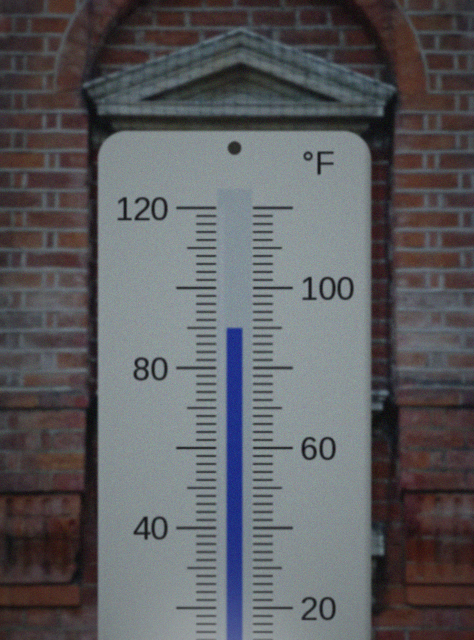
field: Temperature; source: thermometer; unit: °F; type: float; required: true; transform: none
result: 90 °F
